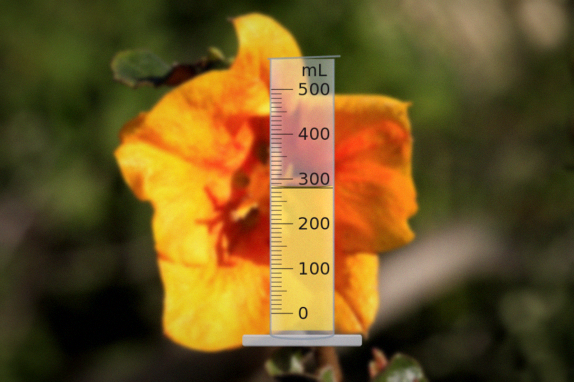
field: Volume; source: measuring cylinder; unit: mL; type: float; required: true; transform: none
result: 280 mL
